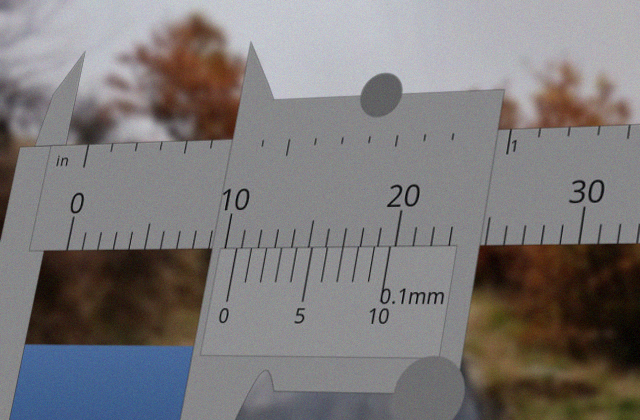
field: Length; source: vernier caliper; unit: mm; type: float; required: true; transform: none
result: 10.7 mm
